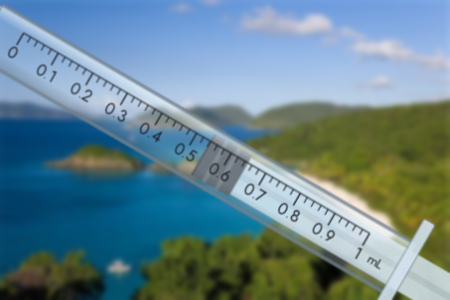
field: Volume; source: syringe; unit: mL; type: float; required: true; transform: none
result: 0.54 mL
